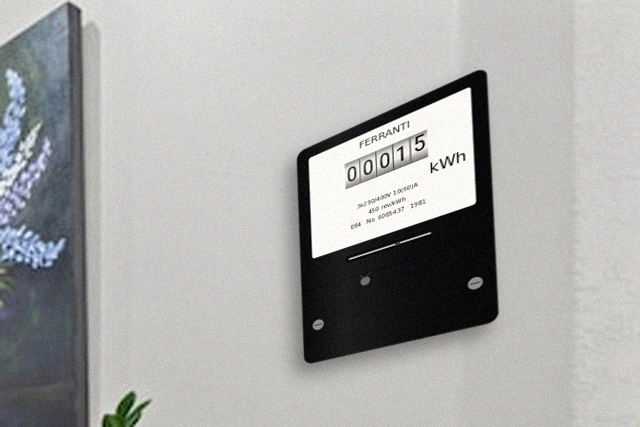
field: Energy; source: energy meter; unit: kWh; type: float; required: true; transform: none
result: 15 kWh
